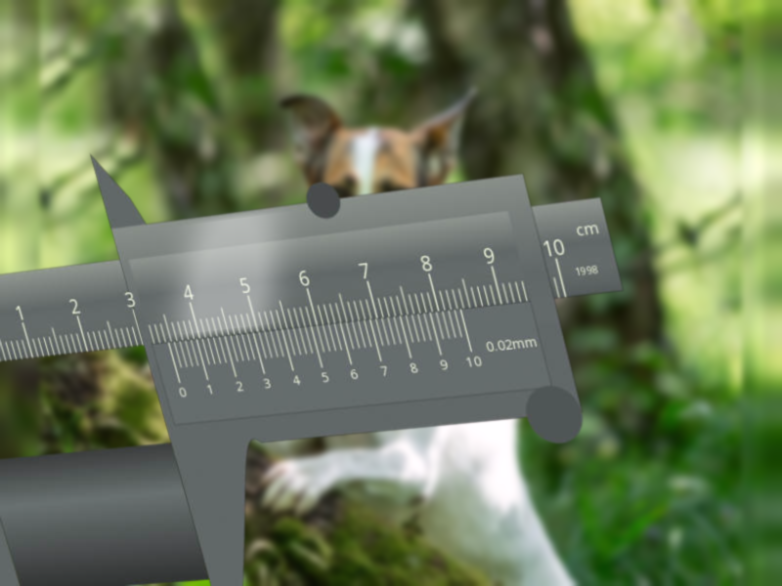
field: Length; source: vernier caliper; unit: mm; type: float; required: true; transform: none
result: 34.5 mm
